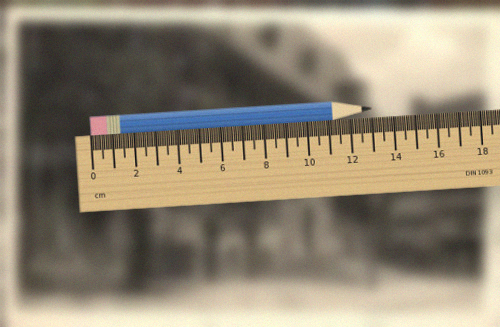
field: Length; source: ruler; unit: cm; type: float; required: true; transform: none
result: 13 cm
